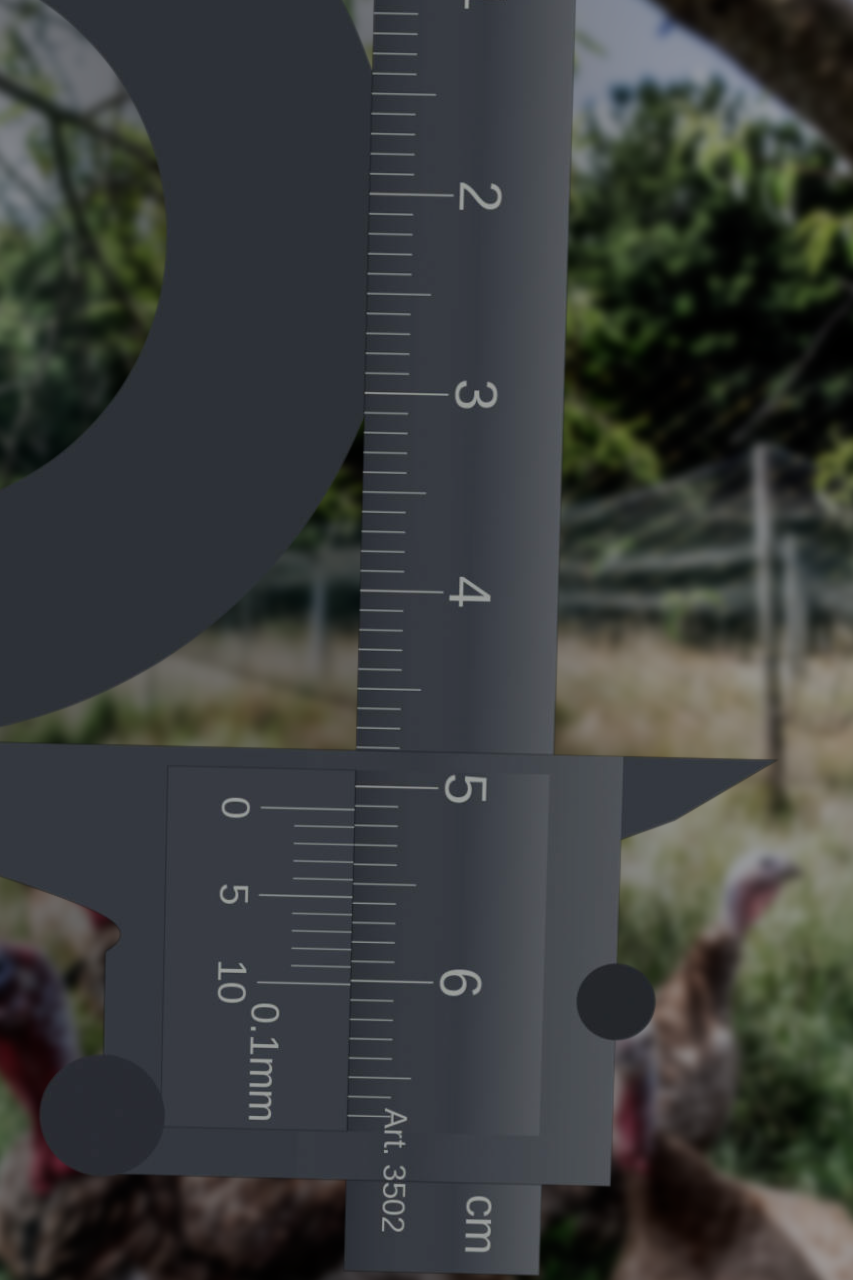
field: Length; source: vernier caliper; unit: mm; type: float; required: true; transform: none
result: 51.2 mm
